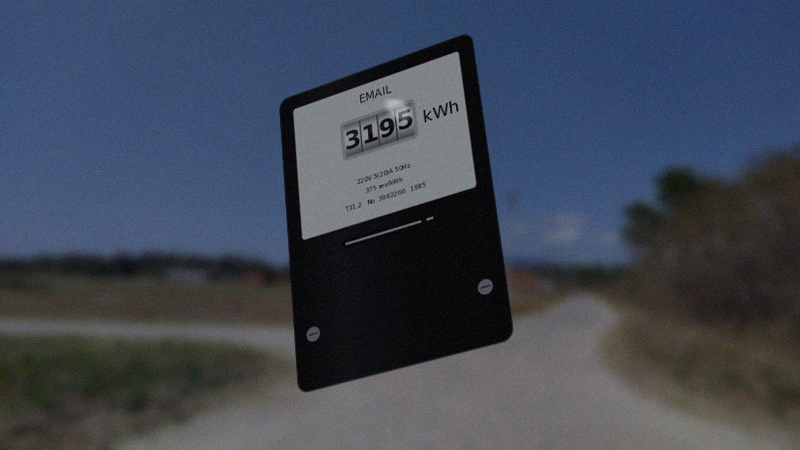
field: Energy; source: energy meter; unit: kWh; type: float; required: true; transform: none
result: 3195 kWh
